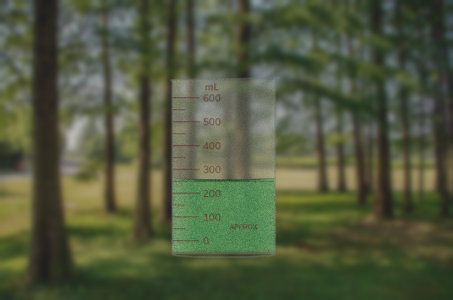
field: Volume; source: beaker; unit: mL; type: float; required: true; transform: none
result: 250 mL
